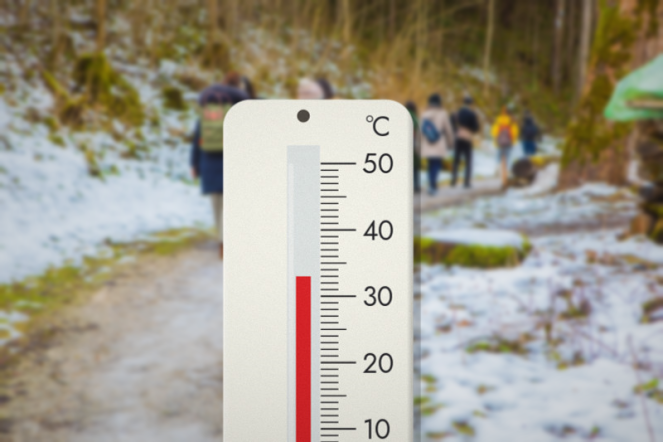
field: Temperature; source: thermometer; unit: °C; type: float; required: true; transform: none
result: 33 °C
